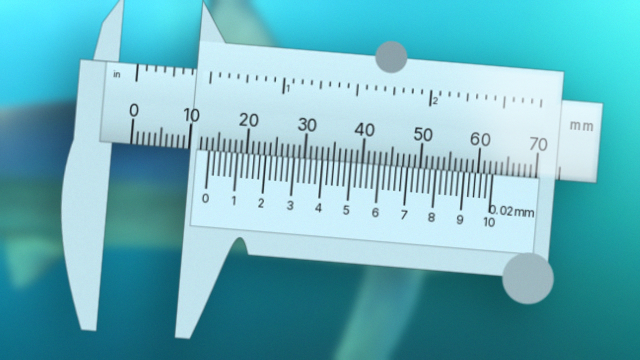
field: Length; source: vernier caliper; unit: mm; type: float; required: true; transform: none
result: 13.5 mm
